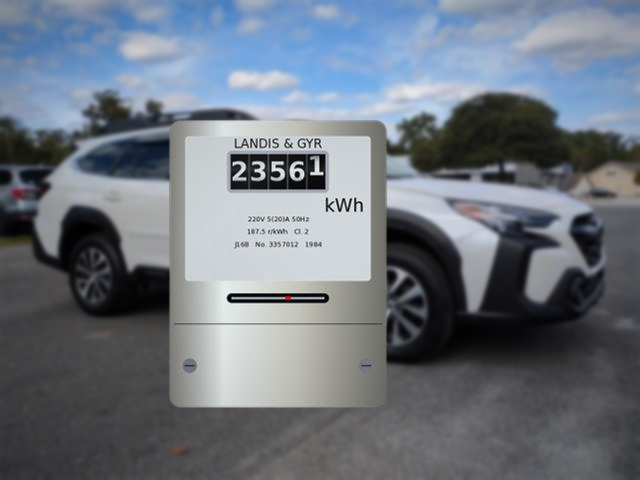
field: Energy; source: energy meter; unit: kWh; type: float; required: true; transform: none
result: 23561 kWh
